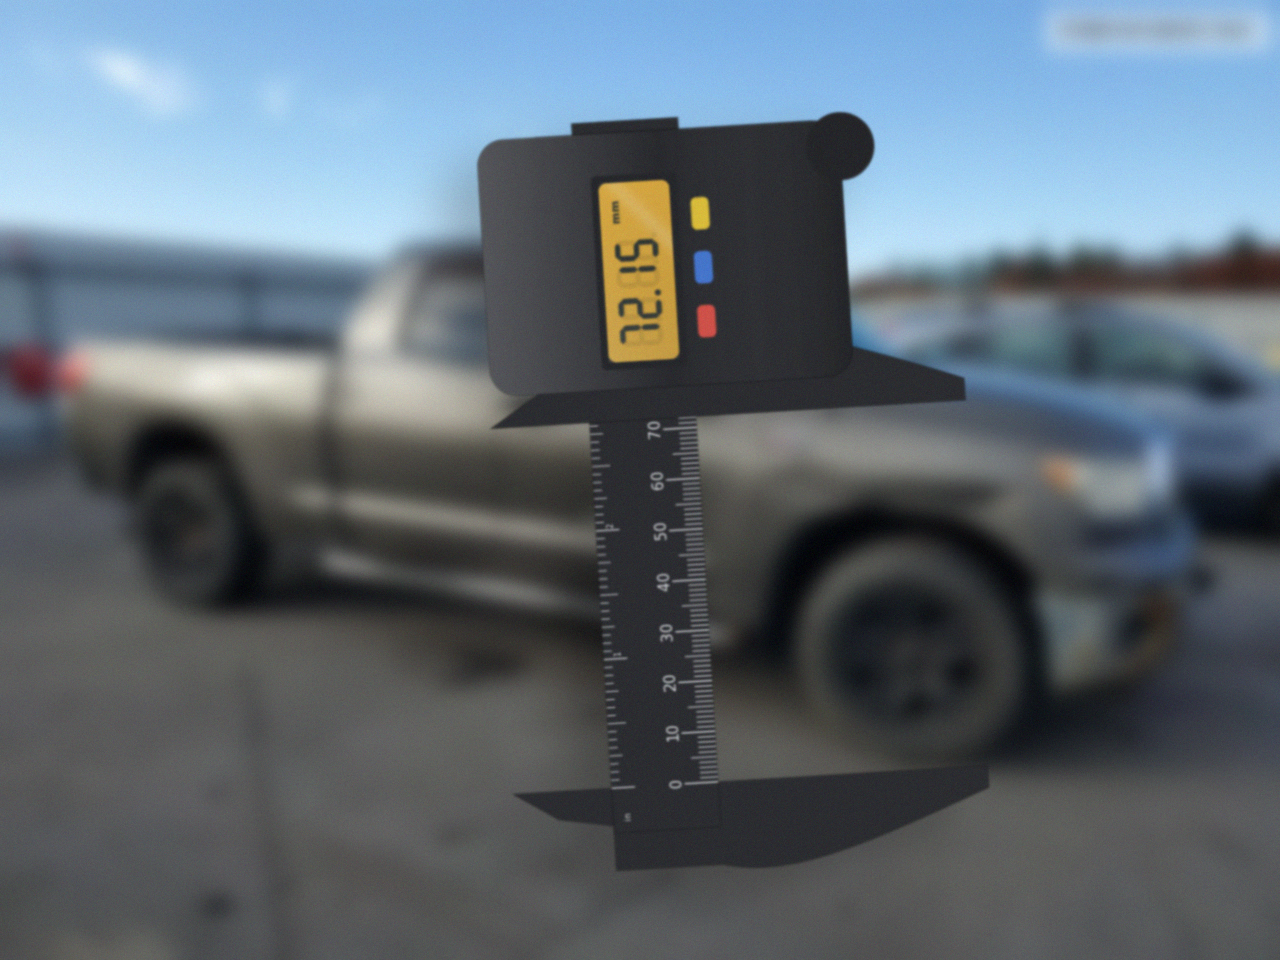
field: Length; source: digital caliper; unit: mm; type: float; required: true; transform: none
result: 72.15 mm
